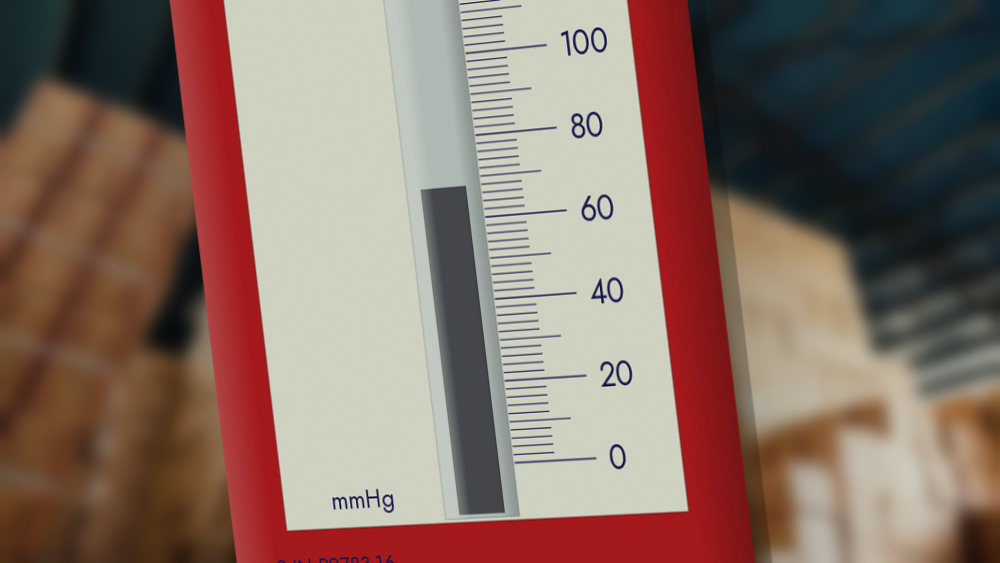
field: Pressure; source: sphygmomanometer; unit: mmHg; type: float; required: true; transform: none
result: 68 mmHg
